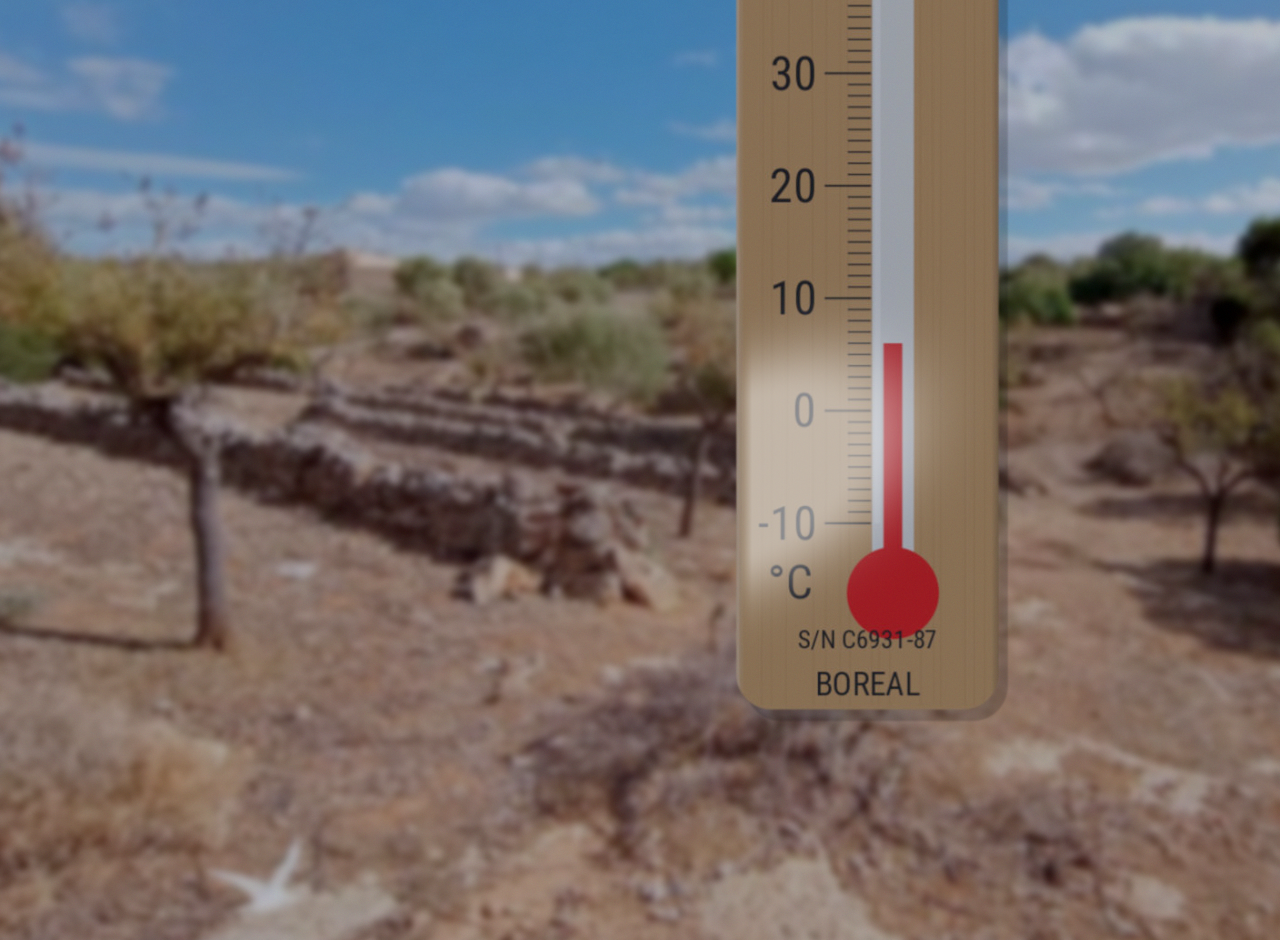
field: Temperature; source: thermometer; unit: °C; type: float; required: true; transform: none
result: 6 °C
